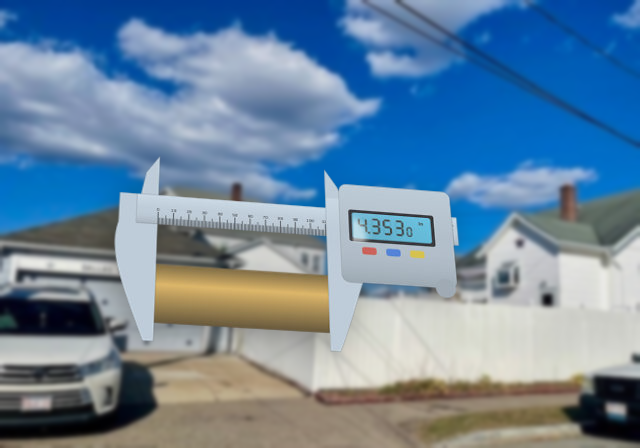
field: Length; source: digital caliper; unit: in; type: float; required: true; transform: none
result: 4.3530 in
